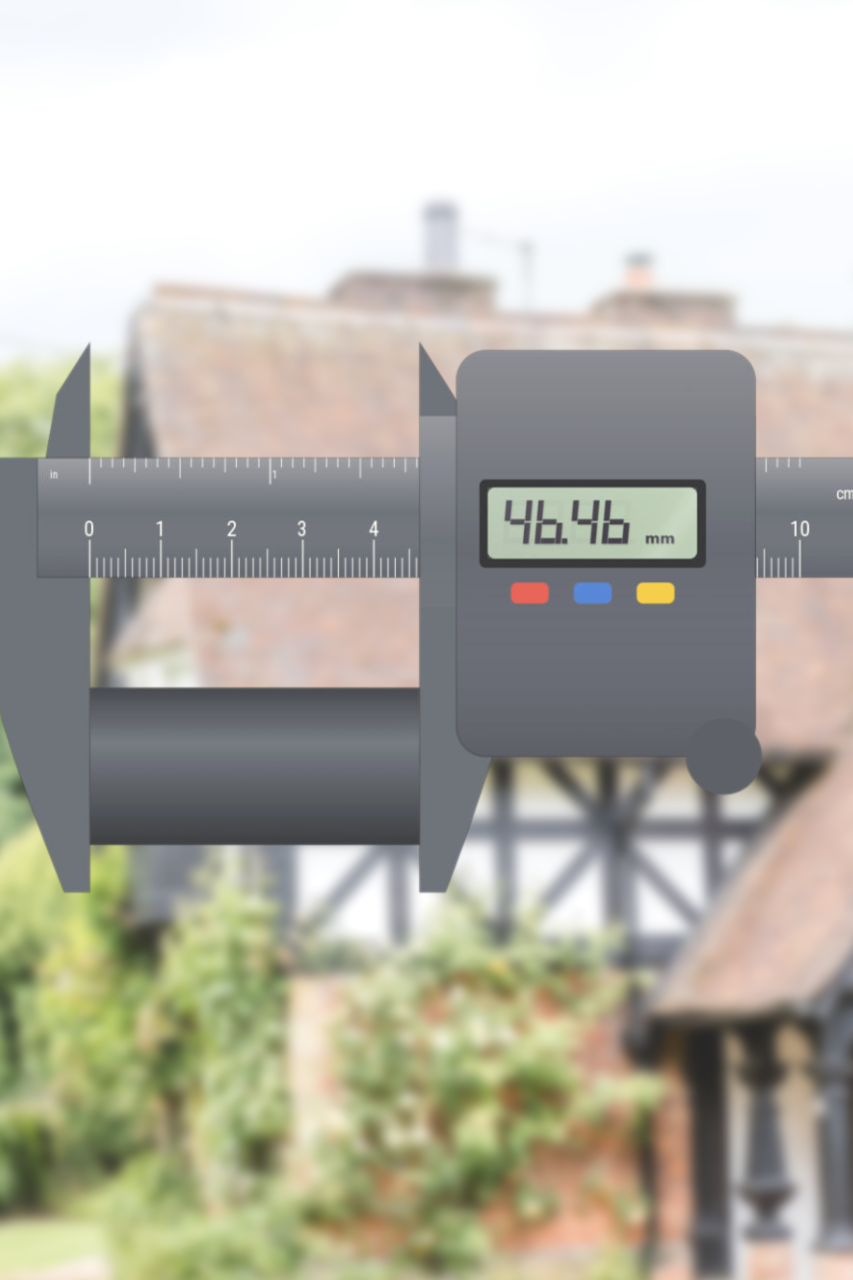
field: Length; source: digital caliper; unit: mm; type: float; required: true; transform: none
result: 46.46 mm
